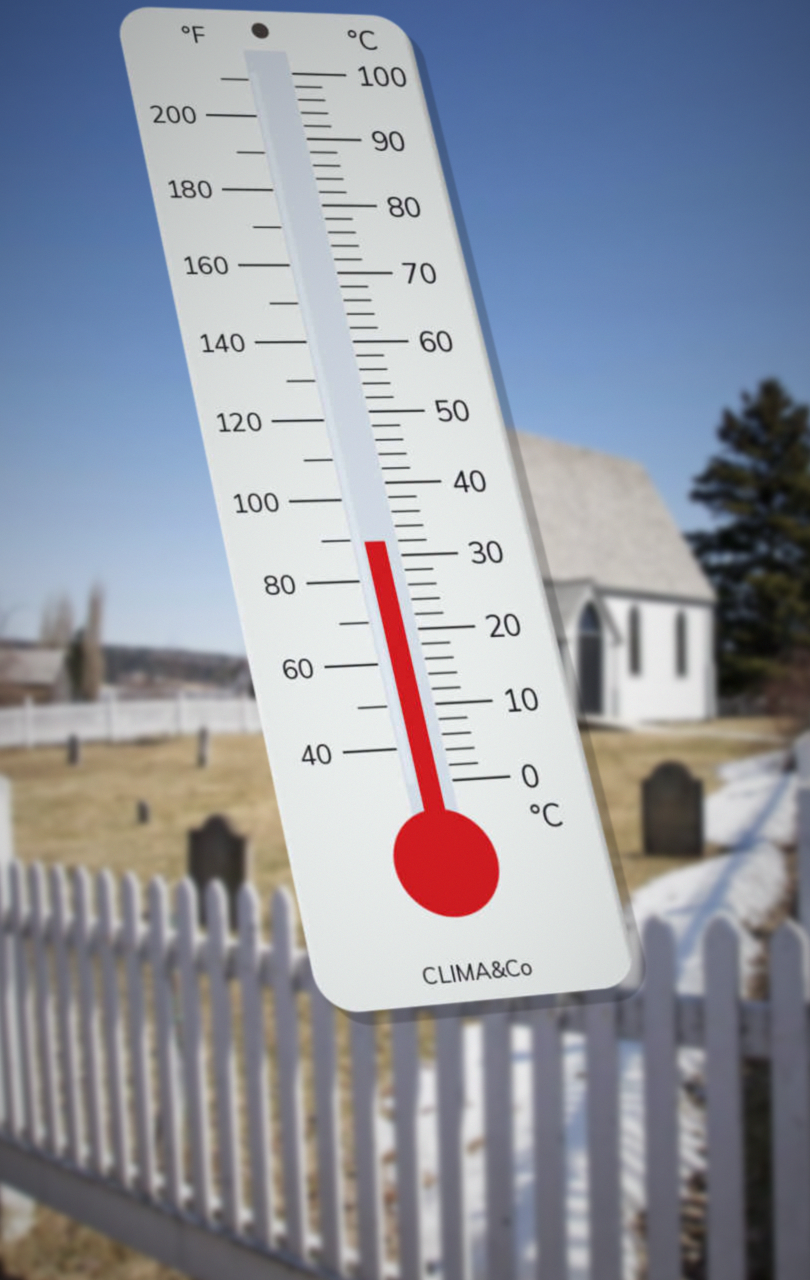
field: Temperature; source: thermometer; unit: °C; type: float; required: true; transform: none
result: 32 °C
